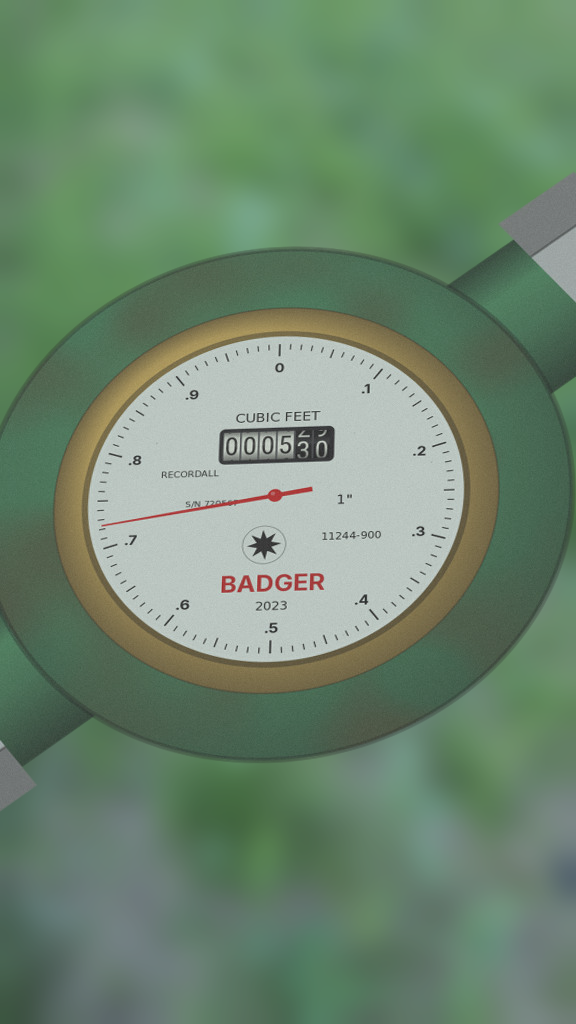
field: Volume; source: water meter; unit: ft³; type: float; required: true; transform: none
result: 529.72 ft³
